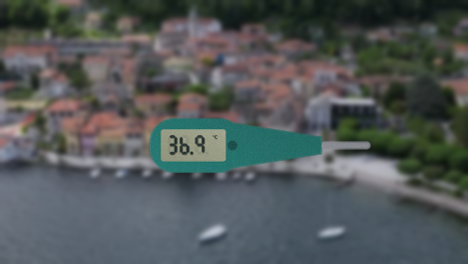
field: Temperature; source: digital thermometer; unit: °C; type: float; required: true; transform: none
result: 36.9 °C
